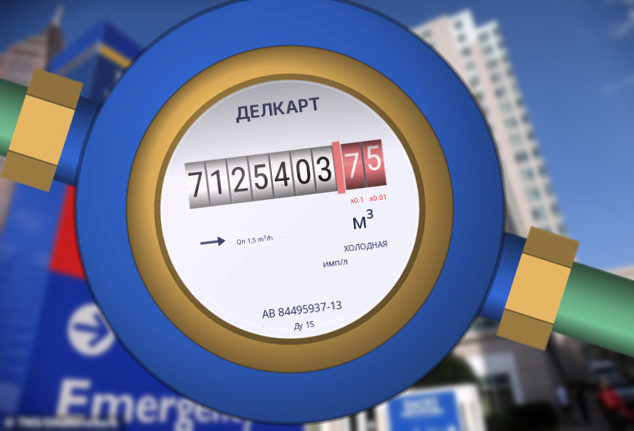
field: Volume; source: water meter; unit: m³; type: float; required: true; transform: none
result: 7125403.75 m³
